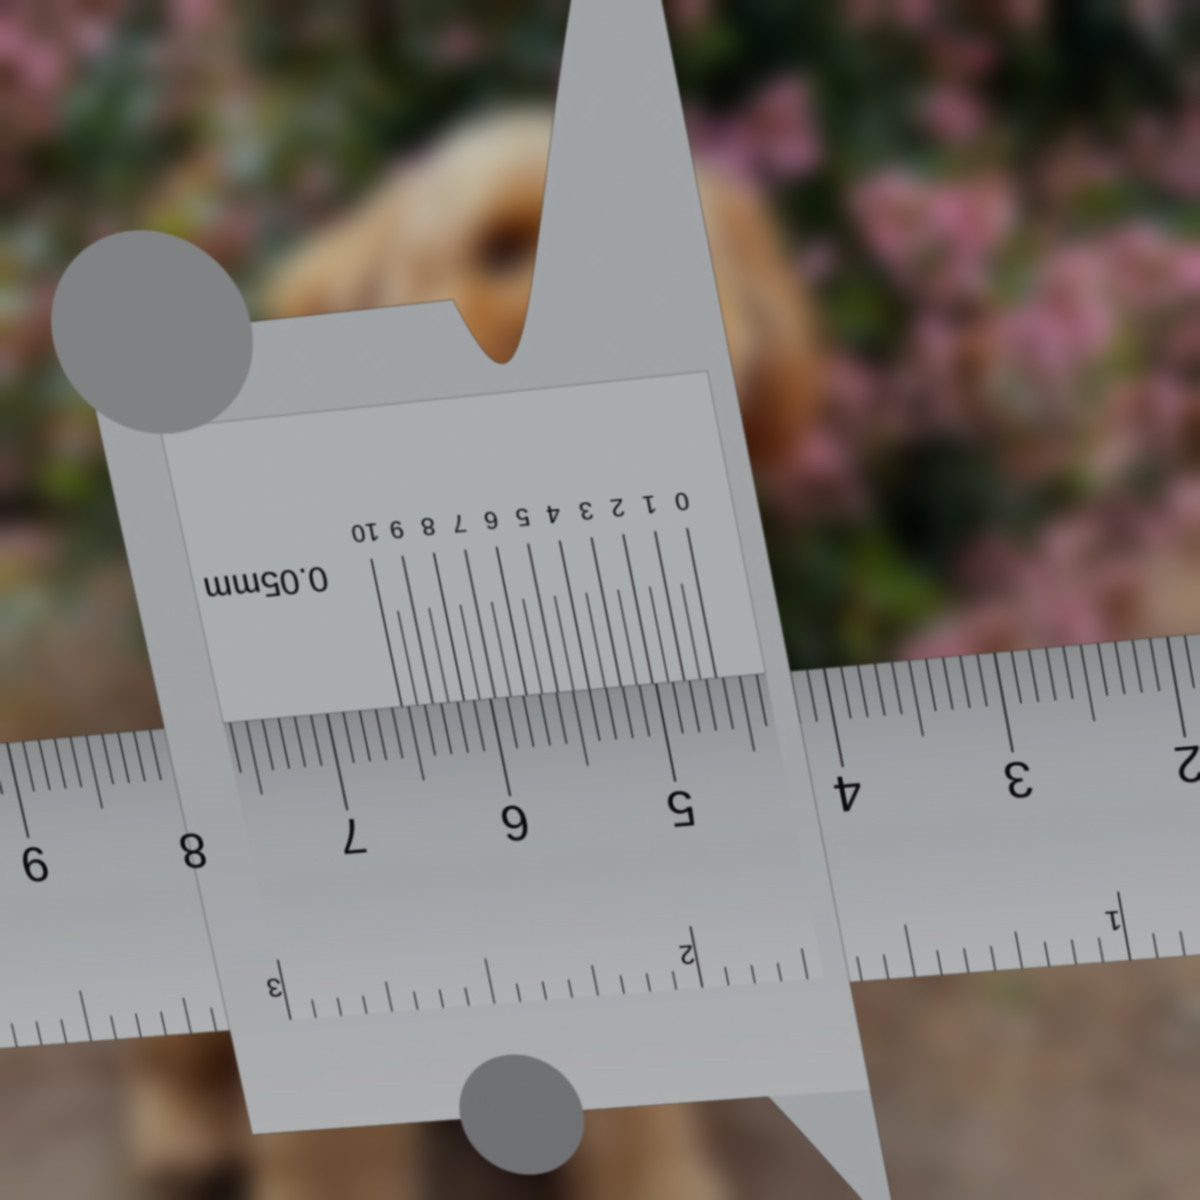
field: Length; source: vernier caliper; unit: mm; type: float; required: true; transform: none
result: 46.4 mm
